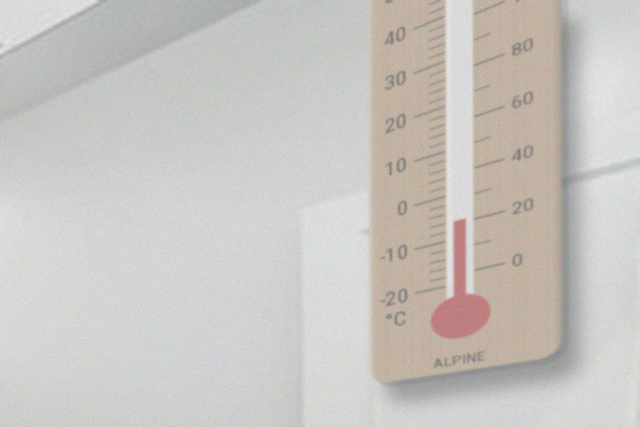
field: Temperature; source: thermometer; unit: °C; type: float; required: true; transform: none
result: -6 °C
